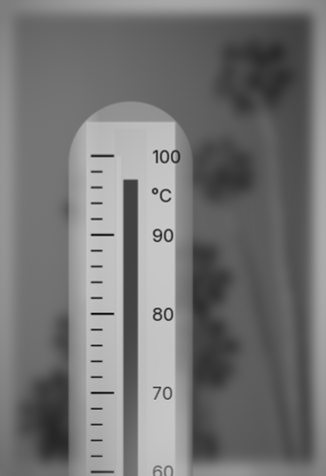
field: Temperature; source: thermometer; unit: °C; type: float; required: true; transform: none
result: 97 °C
